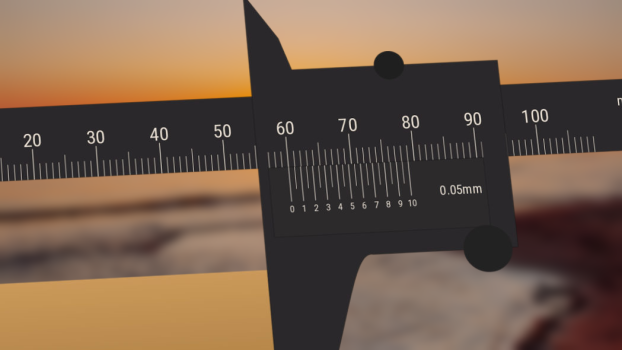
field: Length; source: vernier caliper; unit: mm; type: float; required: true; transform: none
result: 60.0 mm
